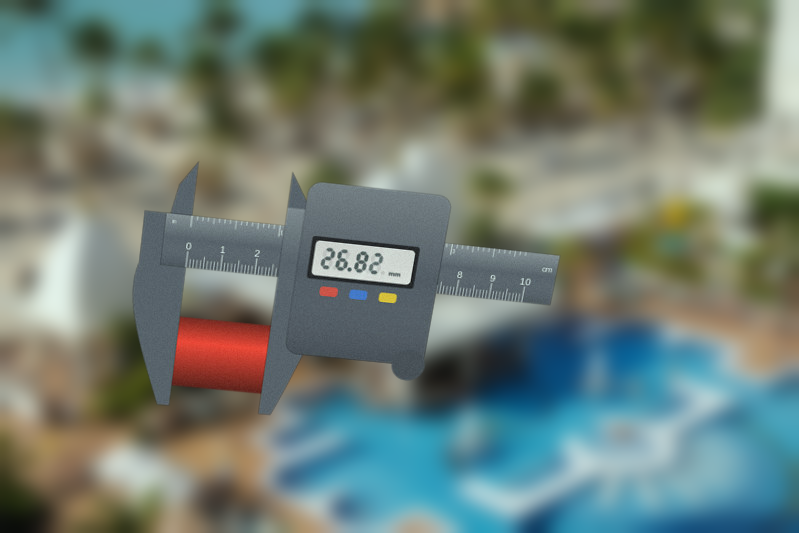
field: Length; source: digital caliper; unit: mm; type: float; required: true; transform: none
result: 26.82 mm
